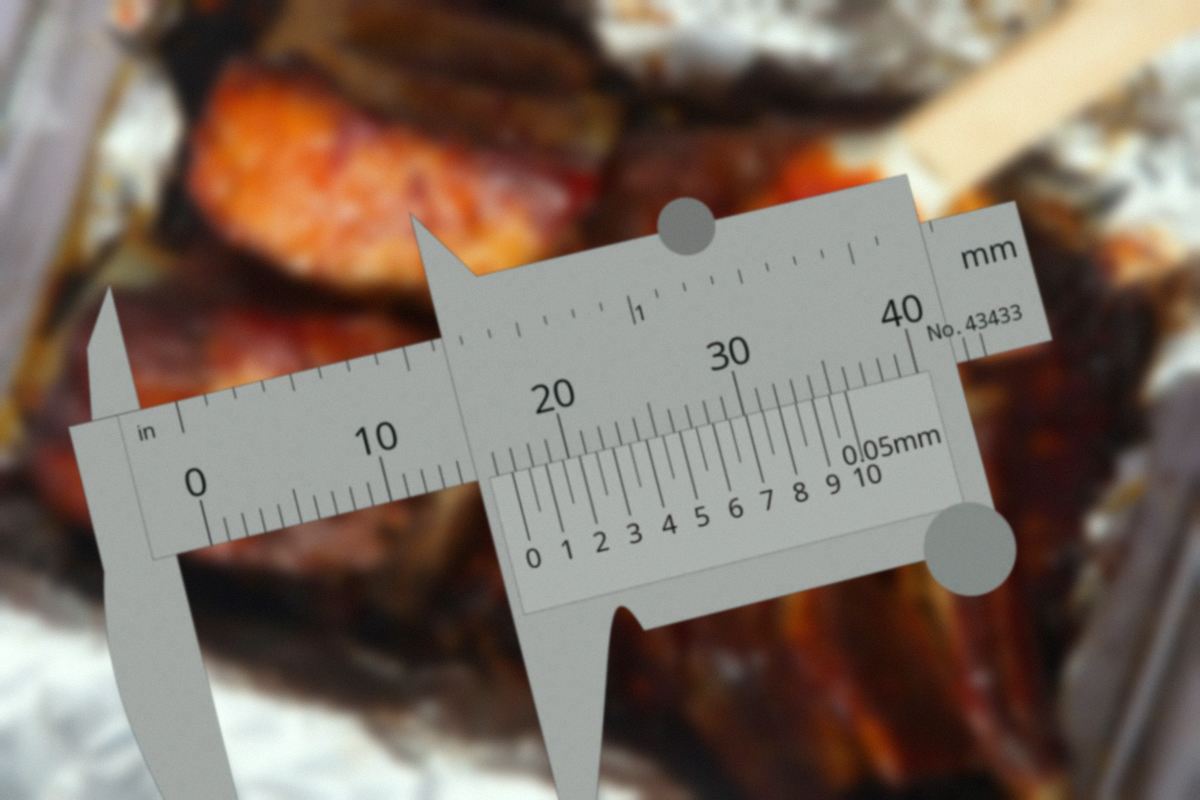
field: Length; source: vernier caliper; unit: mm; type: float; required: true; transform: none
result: 16.8 mm
